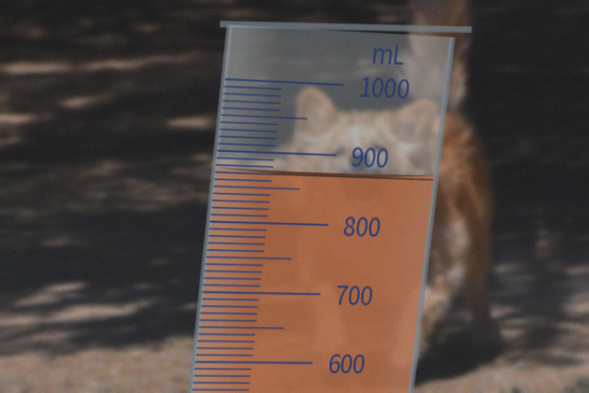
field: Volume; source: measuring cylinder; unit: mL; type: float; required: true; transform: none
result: 870 mL
